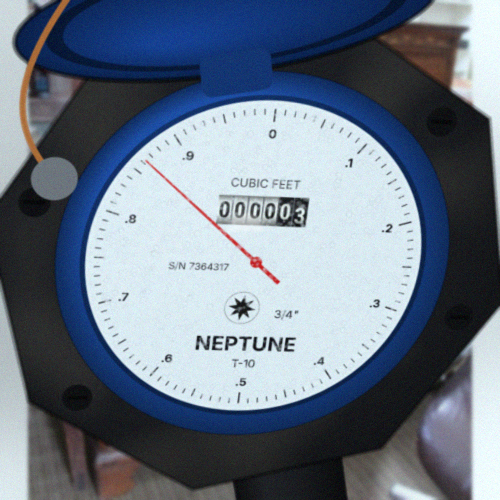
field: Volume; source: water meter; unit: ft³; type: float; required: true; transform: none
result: 2.86 ft³
